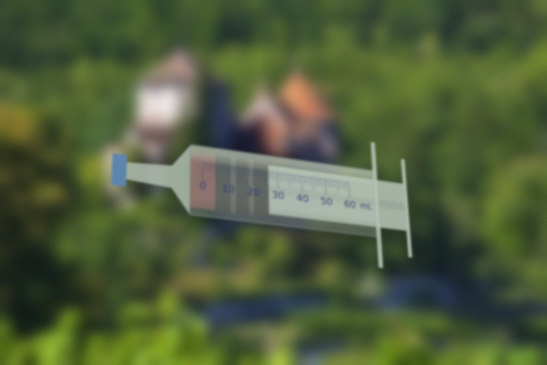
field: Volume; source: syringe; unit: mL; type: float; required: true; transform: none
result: 5 mL
